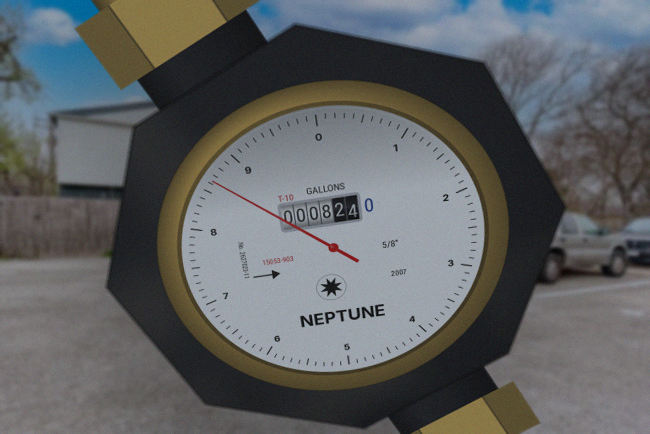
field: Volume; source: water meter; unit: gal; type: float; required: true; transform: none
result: 8238.6 gal
